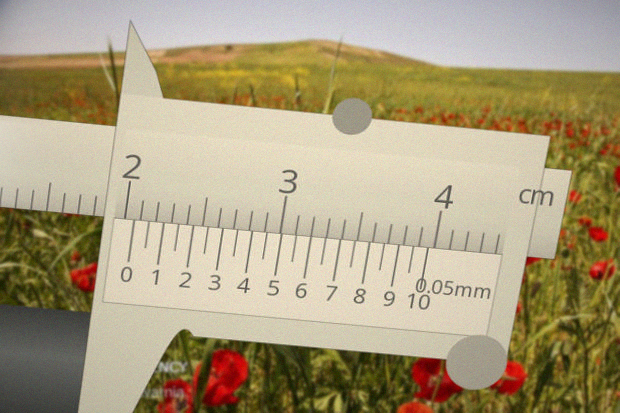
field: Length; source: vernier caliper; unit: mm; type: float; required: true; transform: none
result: 20.6 mm
